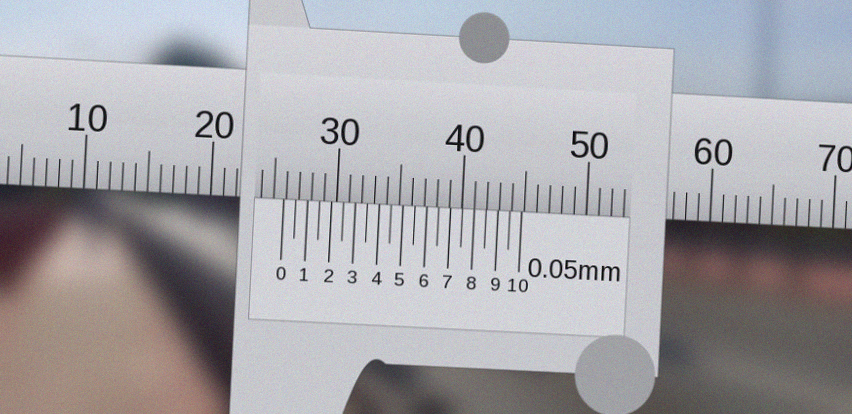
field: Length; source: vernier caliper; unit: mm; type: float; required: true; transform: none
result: 25.8 mm
